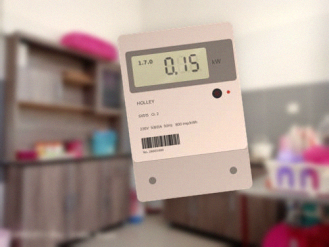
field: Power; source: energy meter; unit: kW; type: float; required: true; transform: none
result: 0.15 kW
